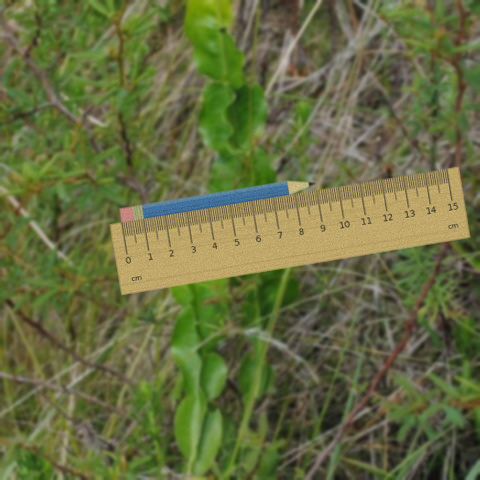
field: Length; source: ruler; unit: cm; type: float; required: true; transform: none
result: 9 cm
